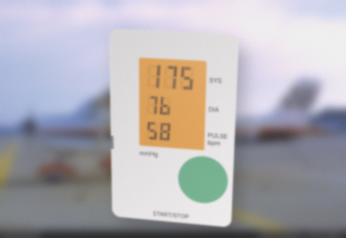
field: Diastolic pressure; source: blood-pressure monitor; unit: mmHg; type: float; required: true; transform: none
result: 76 mmHg
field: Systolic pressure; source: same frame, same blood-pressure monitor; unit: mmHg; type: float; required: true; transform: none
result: 175 mmHg
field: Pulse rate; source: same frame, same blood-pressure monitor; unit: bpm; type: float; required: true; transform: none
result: 58 bpm
